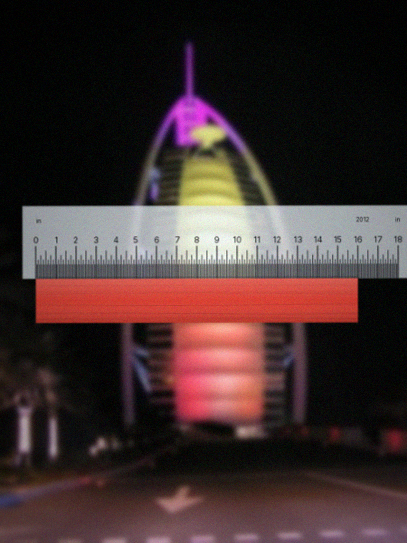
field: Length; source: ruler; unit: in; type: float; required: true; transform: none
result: 16 in
